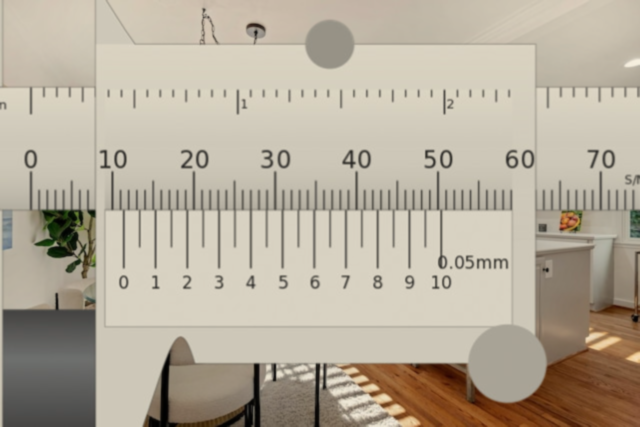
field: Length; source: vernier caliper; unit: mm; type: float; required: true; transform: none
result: 11.4 mm
